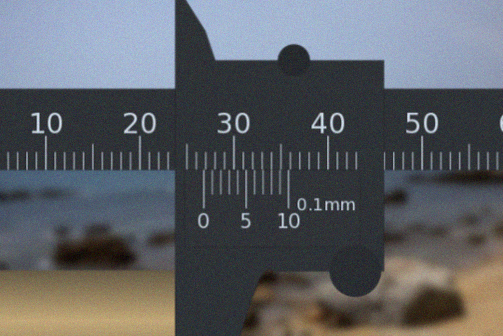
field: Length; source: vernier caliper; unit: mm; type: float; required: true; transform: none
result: 26.8 mm
